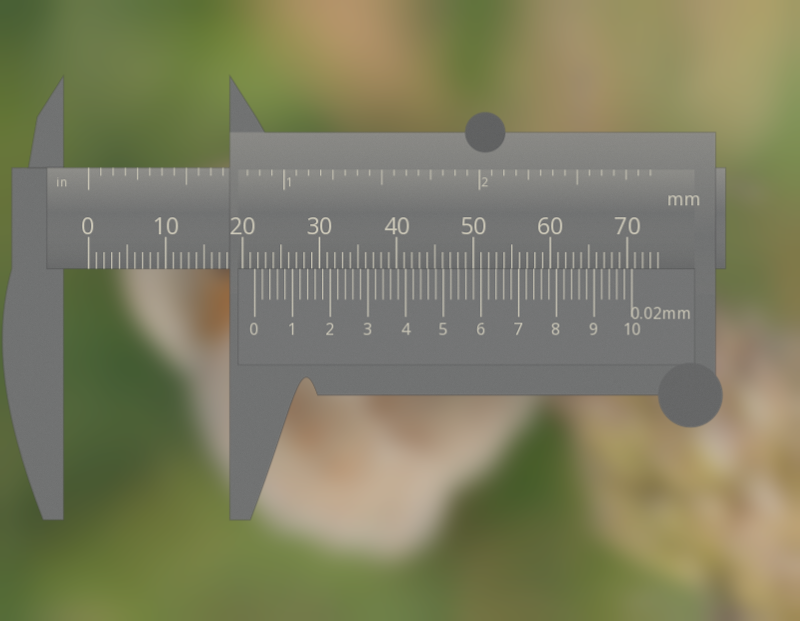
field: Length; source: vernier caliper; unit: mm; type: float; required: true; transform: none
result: 21.6 mm
